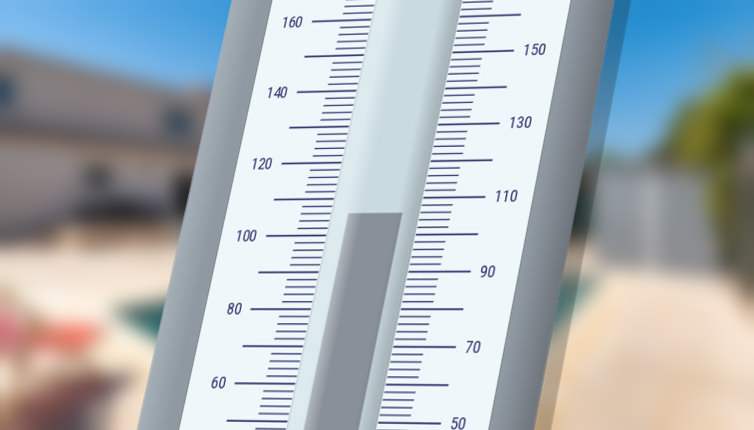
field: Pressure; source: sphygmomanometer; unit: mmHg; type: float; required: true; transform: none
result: 106 mmHg
